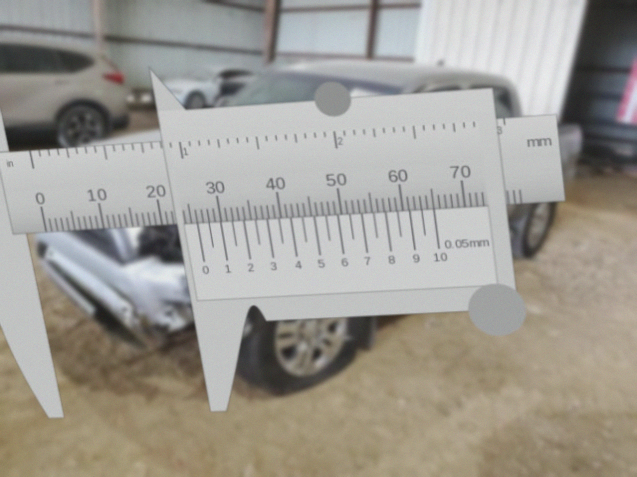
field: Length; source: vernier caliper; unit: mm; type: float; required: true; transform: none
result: 26.0 mm
